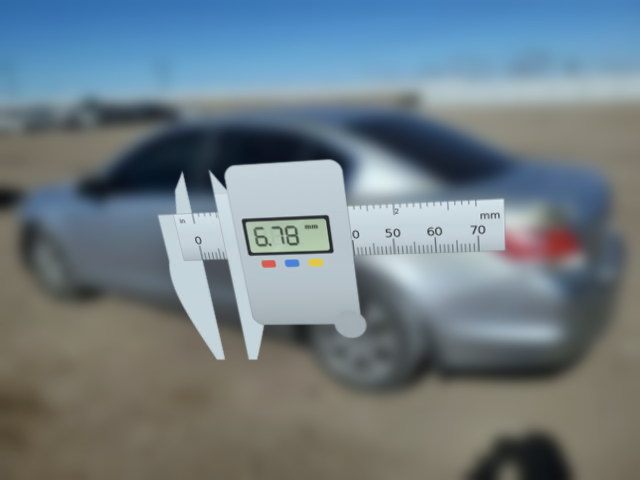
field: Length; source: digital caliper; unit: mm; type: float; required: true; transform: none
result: 6.78 mm
